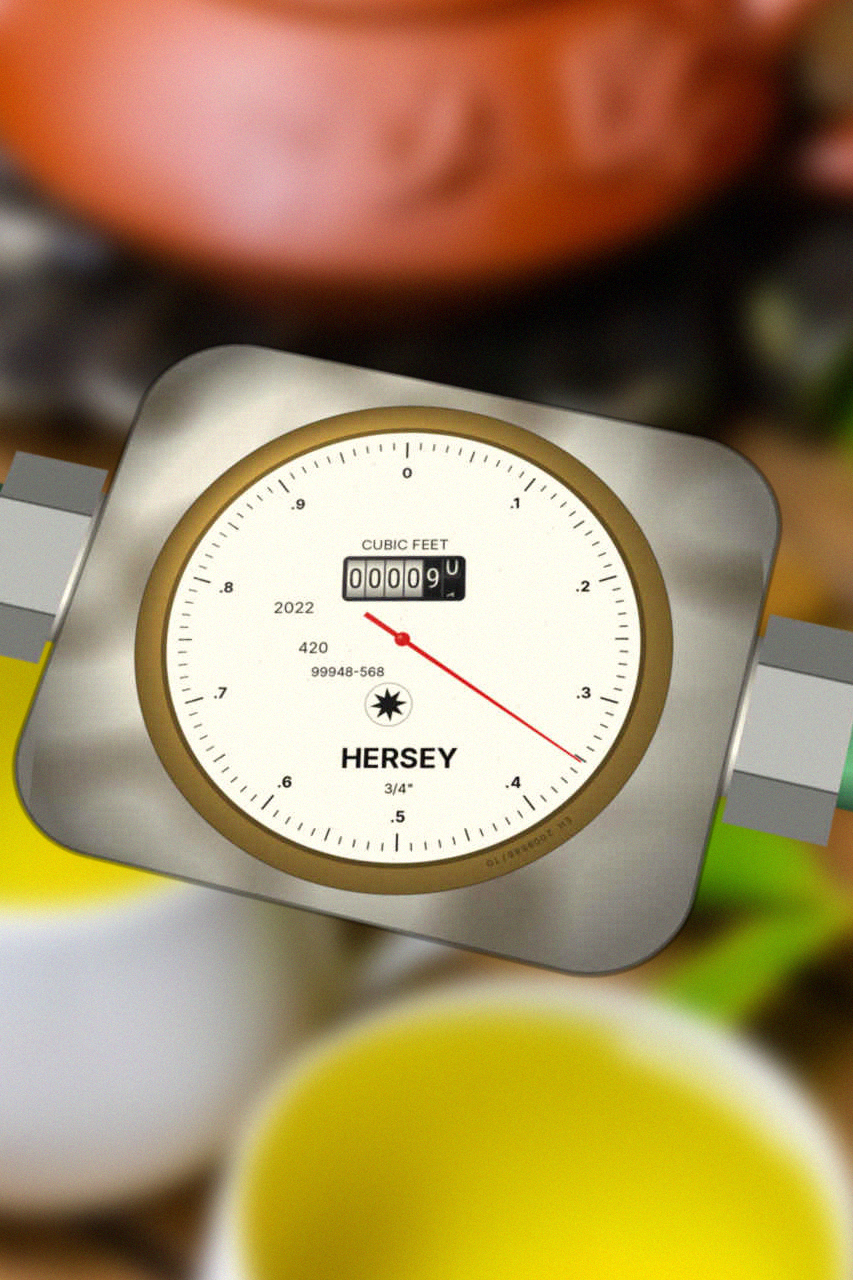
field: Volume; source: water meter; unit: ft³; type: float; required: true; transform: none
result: 90.35 ft³
